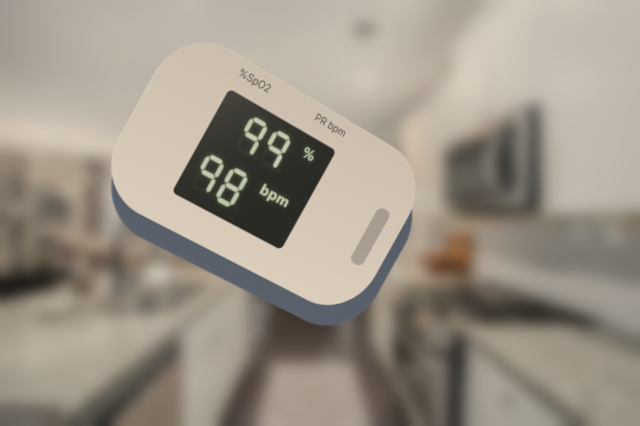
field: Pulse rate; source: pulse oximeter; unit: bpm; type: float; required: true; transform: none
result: 98 bpm
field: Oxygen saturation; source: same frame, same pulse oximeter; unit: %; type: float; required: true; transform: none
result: 99 %
